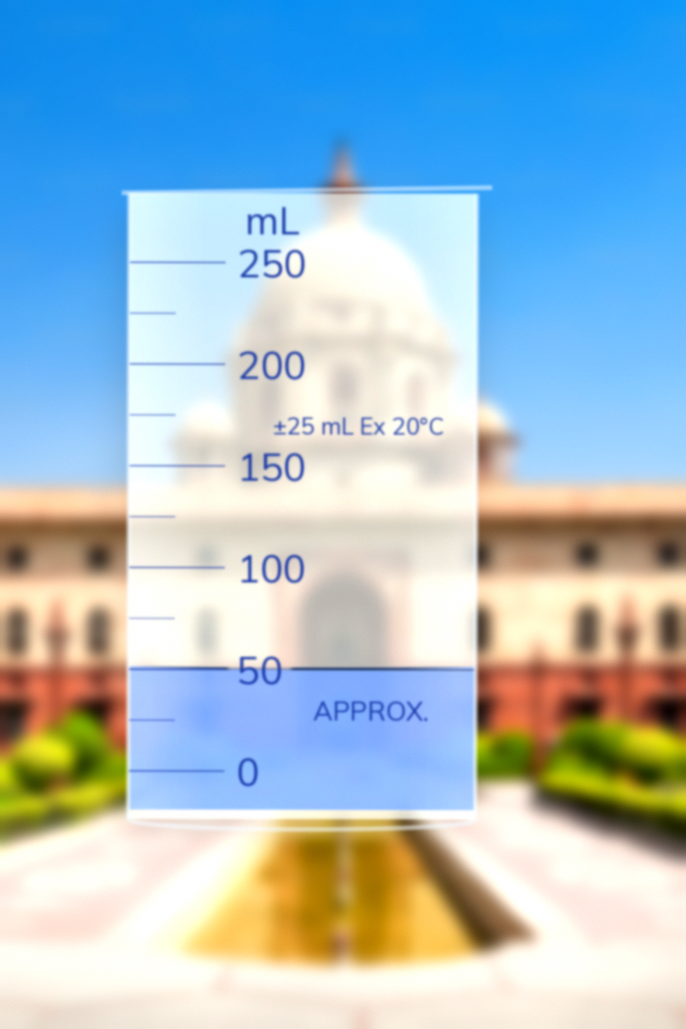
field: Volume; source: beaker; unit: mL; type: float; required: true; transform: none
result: 50 mL
